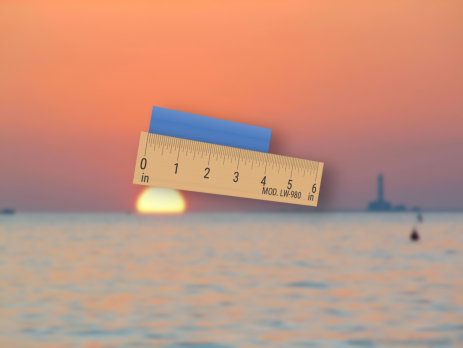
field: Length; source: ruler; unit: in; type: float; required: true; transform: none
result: 4 in
